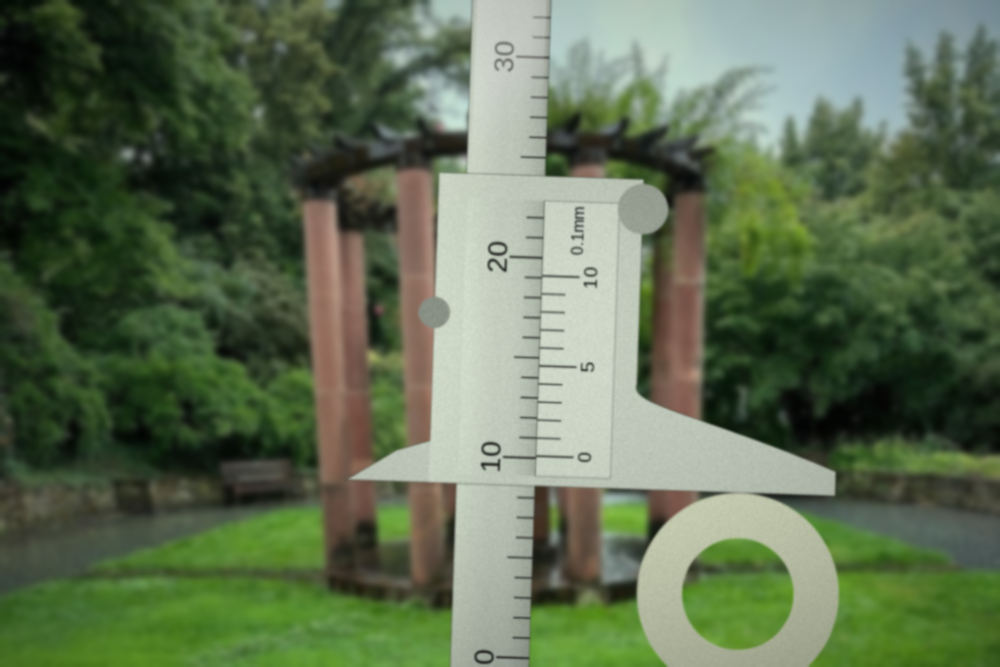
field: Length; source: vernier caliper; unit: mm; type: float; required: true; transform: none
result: 10.1 mm
